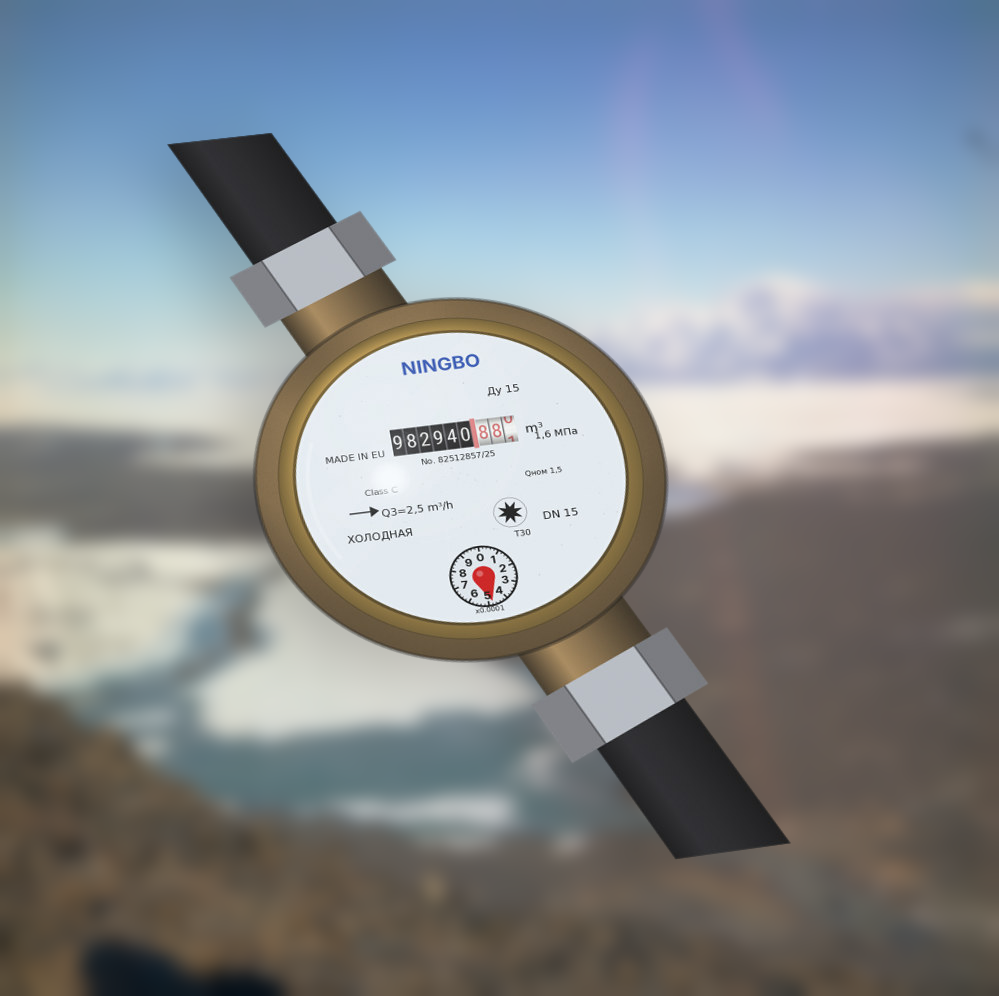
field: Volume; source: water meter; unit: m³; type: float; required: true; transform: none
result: 982940.8804 m³
